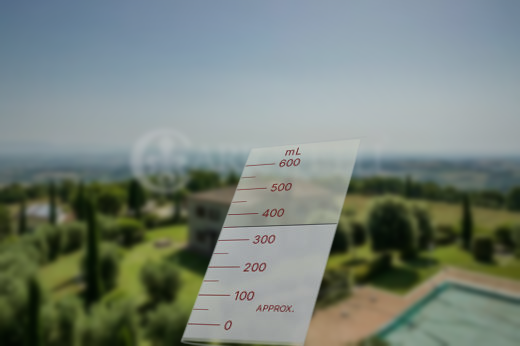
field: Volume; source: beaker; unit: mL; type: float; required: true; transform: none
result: 350 mL
